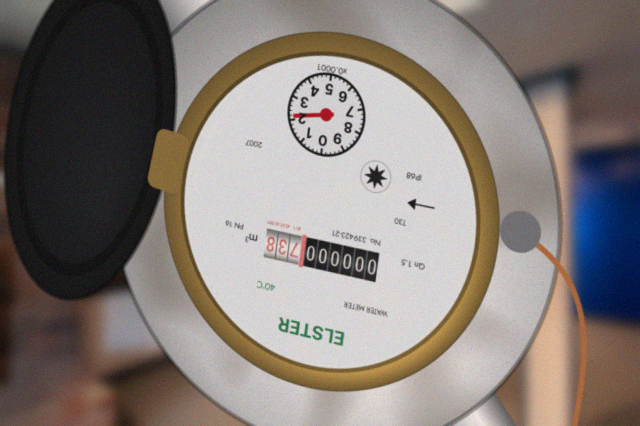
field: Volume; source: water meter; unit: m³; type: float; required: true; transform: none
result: 0.7382 m³
